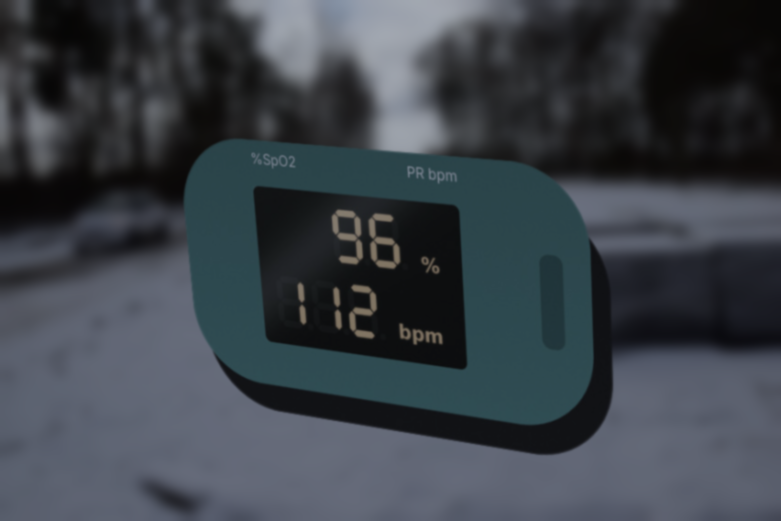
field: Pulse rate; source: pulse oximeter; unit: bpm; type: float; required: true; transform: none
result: 112 bpm
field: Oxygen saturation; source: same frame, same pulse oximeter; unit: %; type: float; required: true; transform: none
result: 96 %
